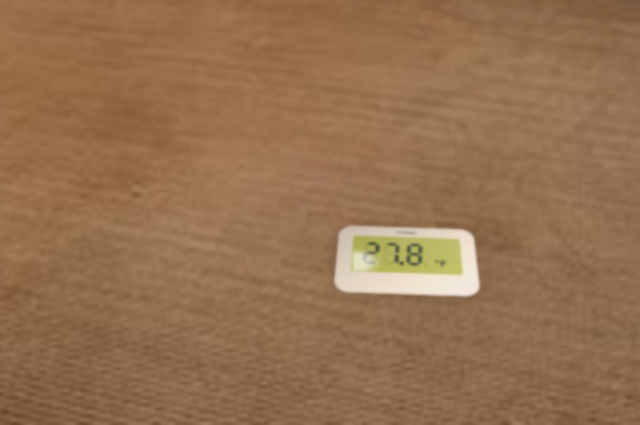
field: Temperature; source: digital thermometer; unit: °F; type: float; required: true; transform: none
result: 27.8 °F
